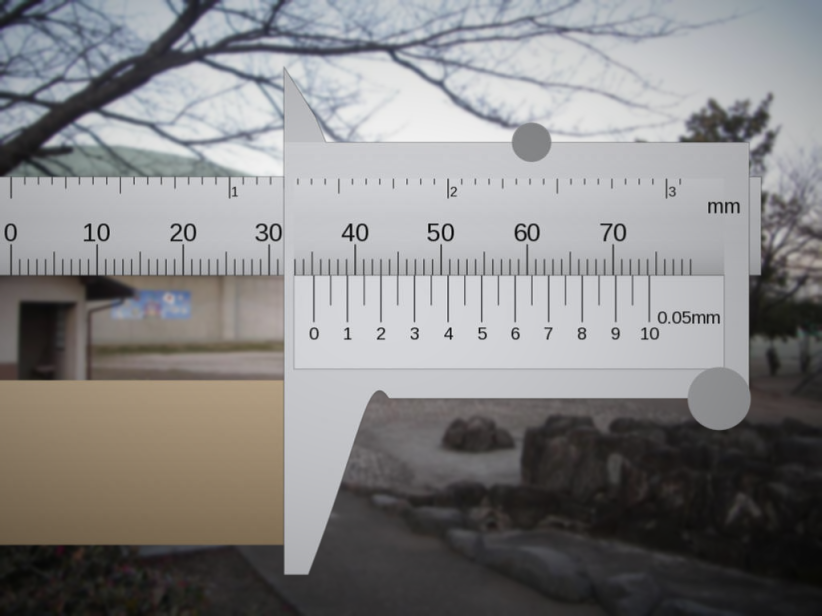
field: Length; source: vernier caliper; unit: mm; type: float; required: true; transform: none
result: 35.2 mm
